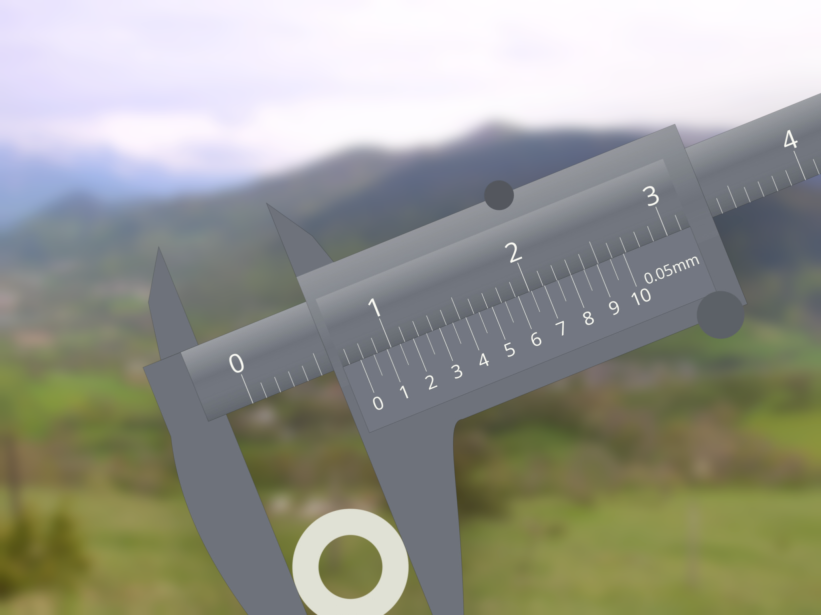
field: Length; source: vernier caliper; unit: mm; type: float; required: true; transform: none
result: 7.8 mm
